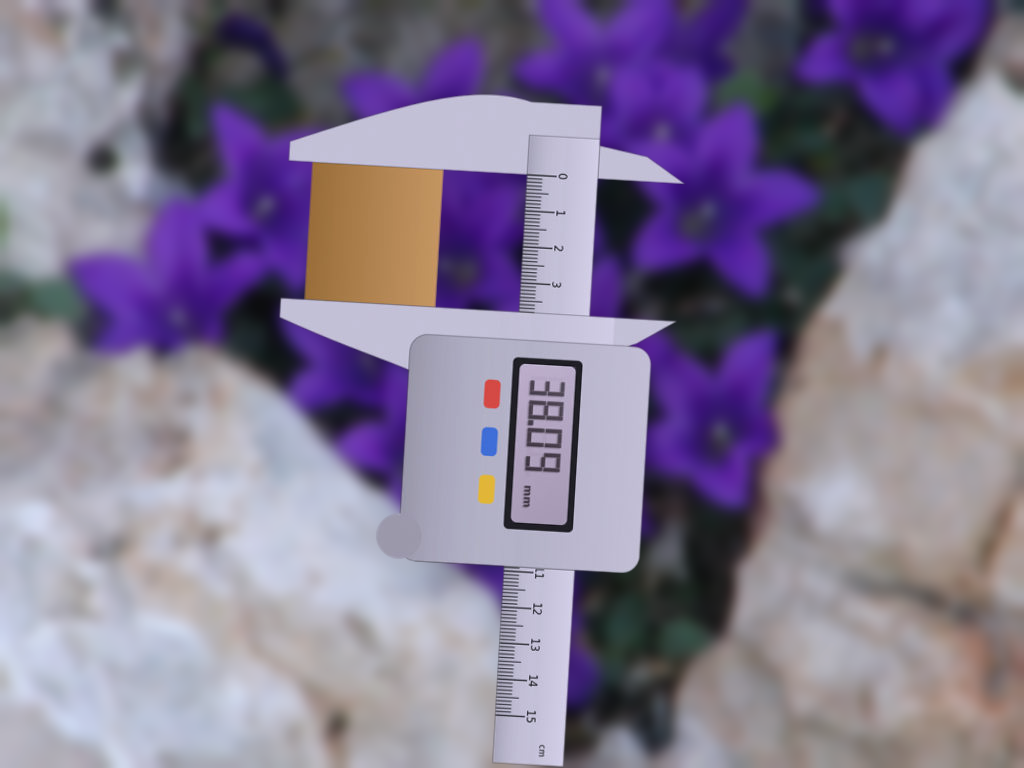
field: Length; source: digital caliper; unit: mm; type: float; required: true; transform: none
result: 38.09 mm
